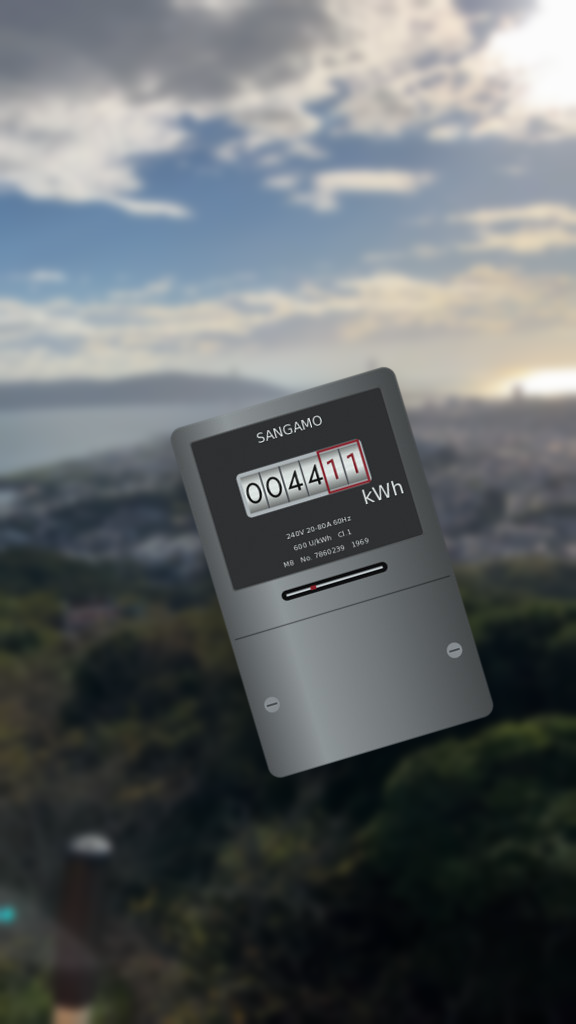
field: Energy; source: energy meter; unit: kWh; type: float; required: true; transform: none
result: 44.11 kWh
